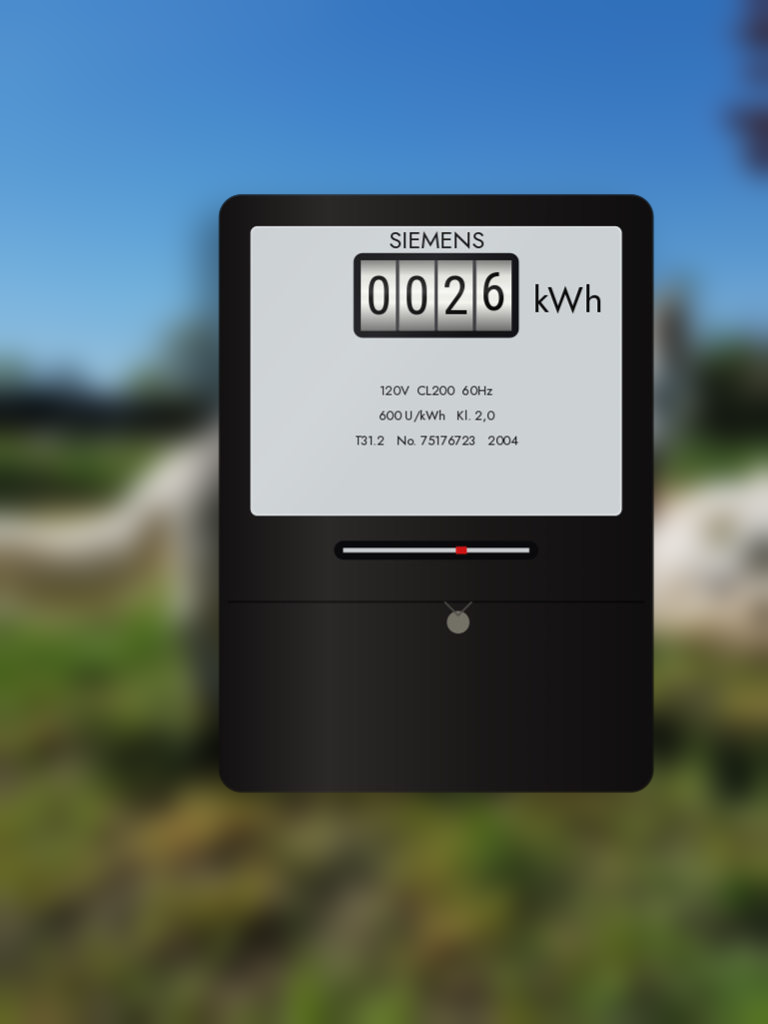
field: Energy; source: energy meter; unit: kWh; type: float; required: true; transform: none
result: 26 kWh
